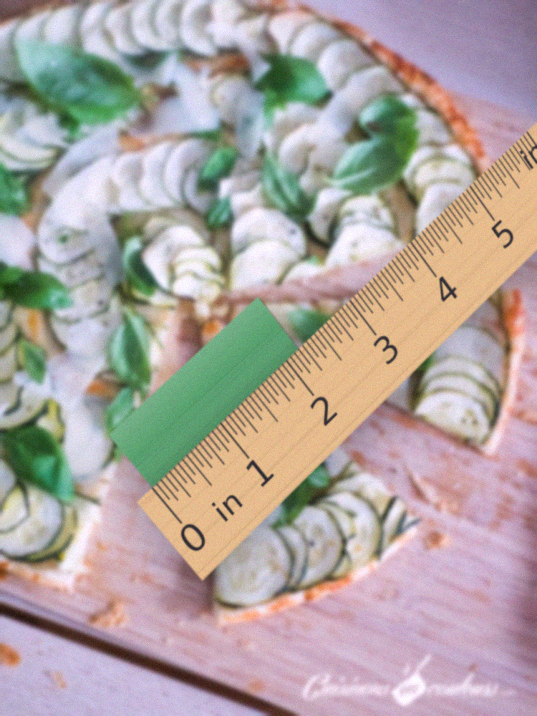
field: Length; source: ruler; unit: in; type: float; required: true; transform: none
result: 2.1875 in
